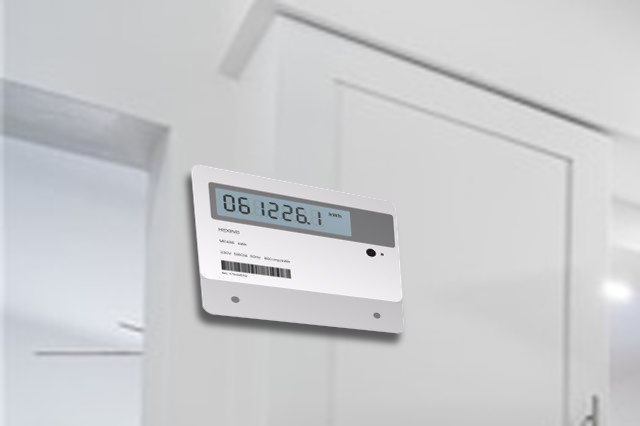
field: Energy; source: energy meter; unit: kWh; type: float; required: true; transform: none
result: 61226.1 kWh
